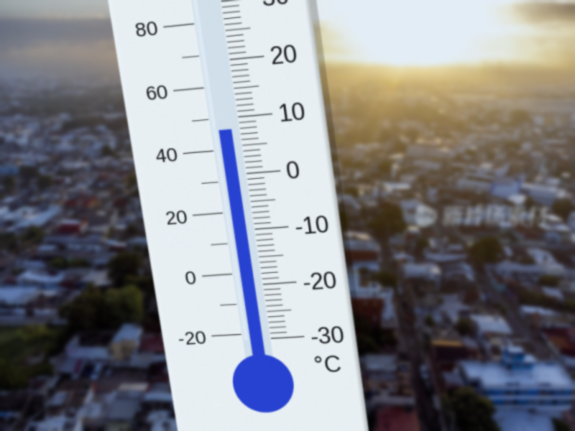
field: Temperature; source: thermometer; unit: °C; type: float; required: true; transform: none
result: 8 °C
